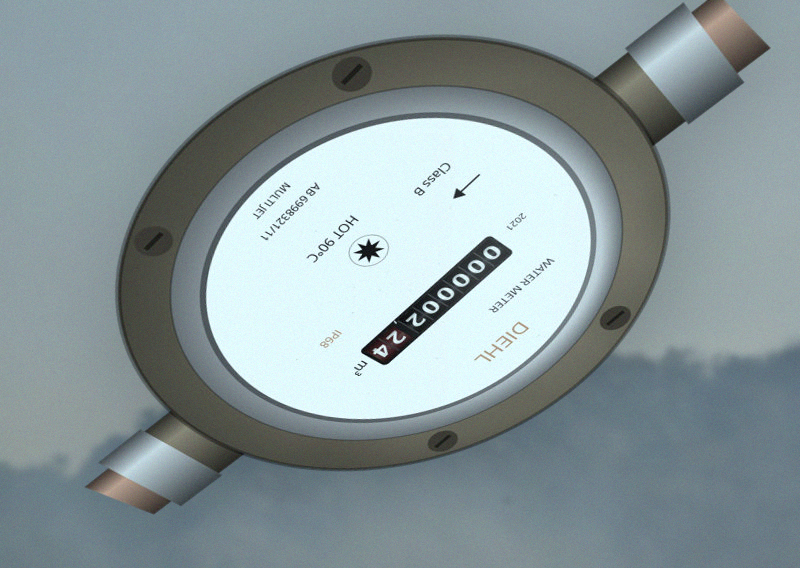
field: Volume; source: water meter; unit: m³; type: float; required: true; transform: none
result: 2.24 m³
